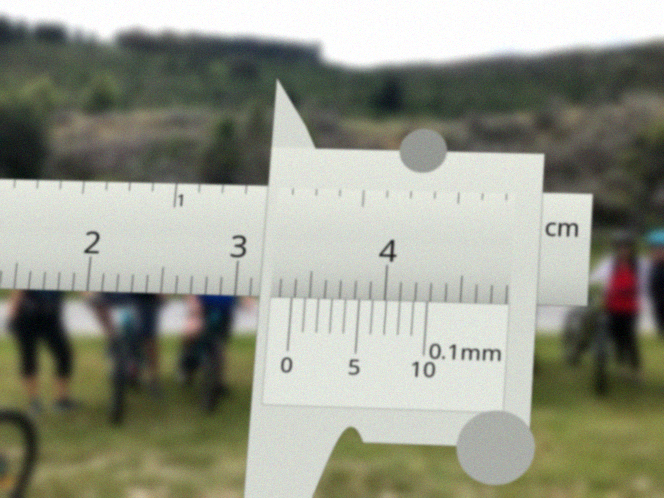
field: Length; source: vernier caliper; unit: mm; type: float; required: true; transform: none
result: 33.8 mm
